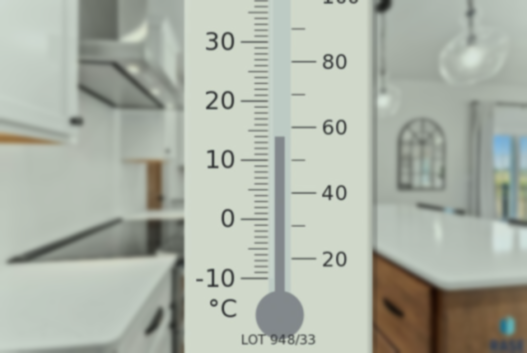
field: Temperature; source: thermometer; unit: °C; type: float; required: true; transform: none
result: 14 °C
